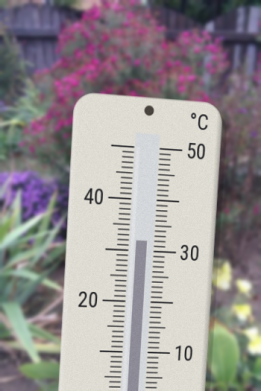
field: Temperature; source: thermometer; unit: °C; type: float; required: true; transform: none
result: 32 °C
